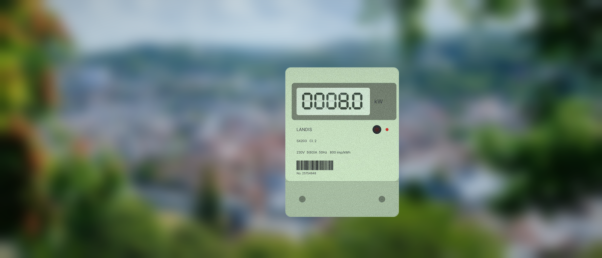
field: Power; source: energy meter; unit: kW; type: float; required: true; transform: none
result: 8.0 kW
